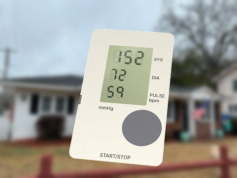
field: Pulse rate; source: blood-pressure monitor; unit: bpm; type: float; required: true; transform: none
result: 59 bpm
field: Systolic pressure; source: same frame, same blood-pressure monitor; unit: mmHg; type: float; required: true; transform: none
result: 152 mmHg
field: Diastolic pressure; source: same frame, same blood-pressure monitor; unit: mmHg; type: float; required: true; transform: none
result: 72 mmHg
